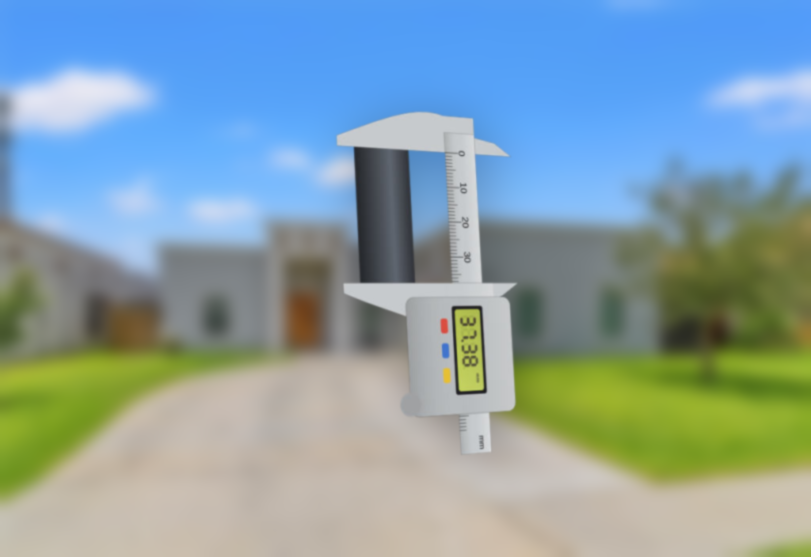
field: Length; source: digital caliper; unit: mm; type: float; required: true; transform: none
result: 37.38 mm
